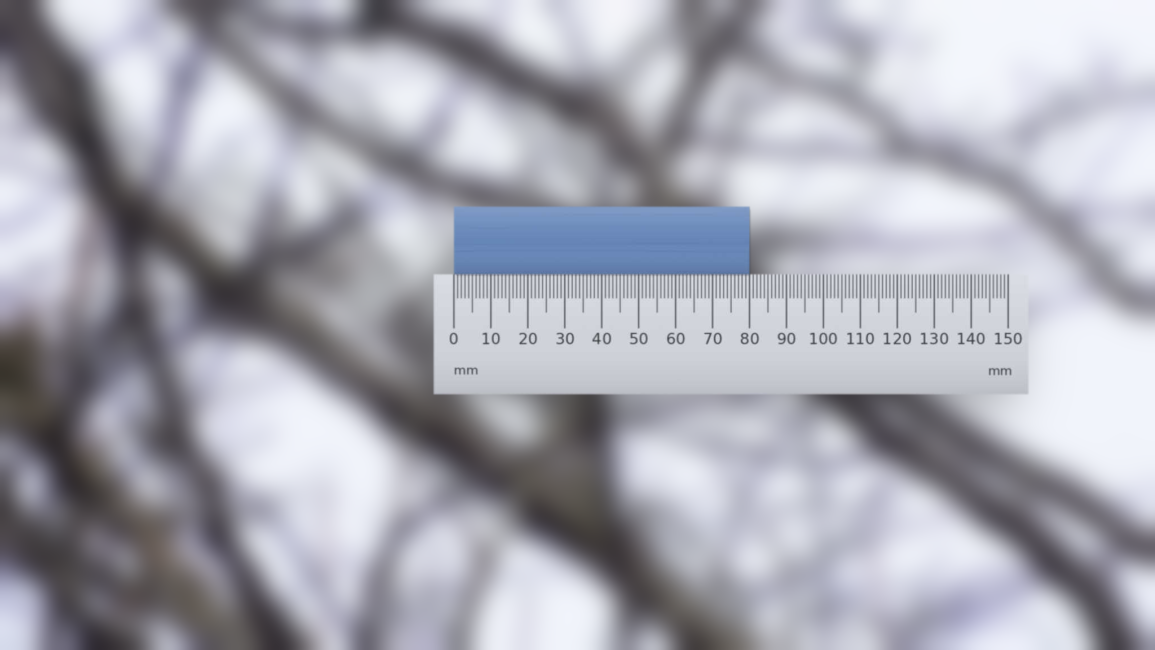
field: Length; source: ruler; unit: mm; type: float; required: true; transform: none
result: 80 mm
